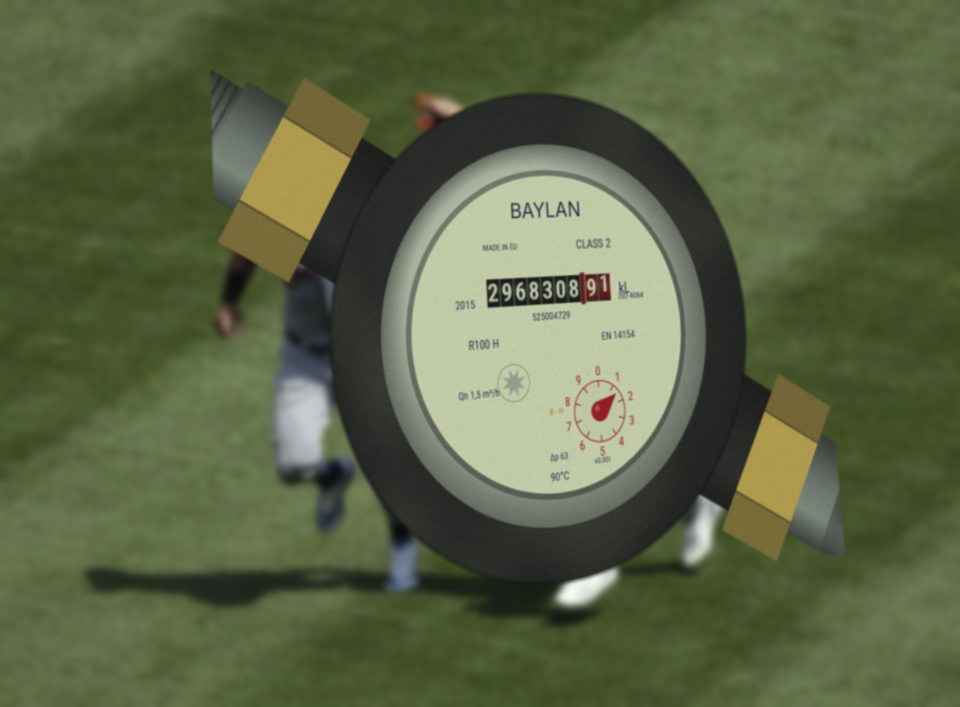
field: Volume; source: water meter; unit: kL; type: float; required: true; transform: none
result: 2968308.911 kL
